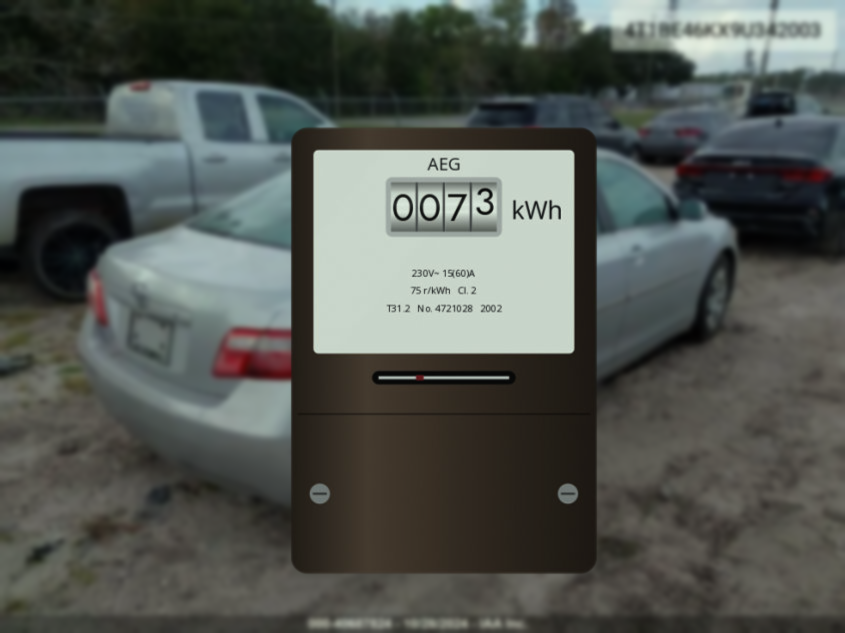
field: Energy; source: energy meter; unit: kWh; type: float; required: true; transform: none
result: 73 kWh
